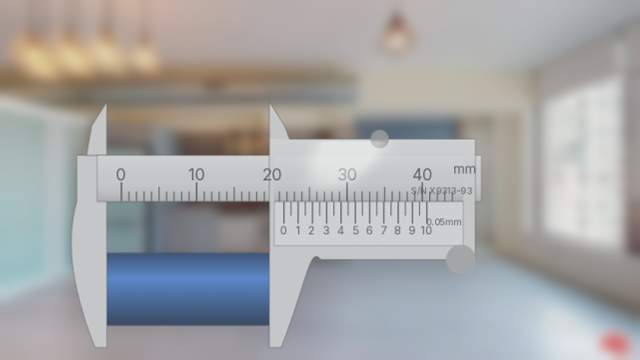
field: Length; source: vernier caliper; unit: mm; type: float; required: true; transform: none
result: 21.6 mm
